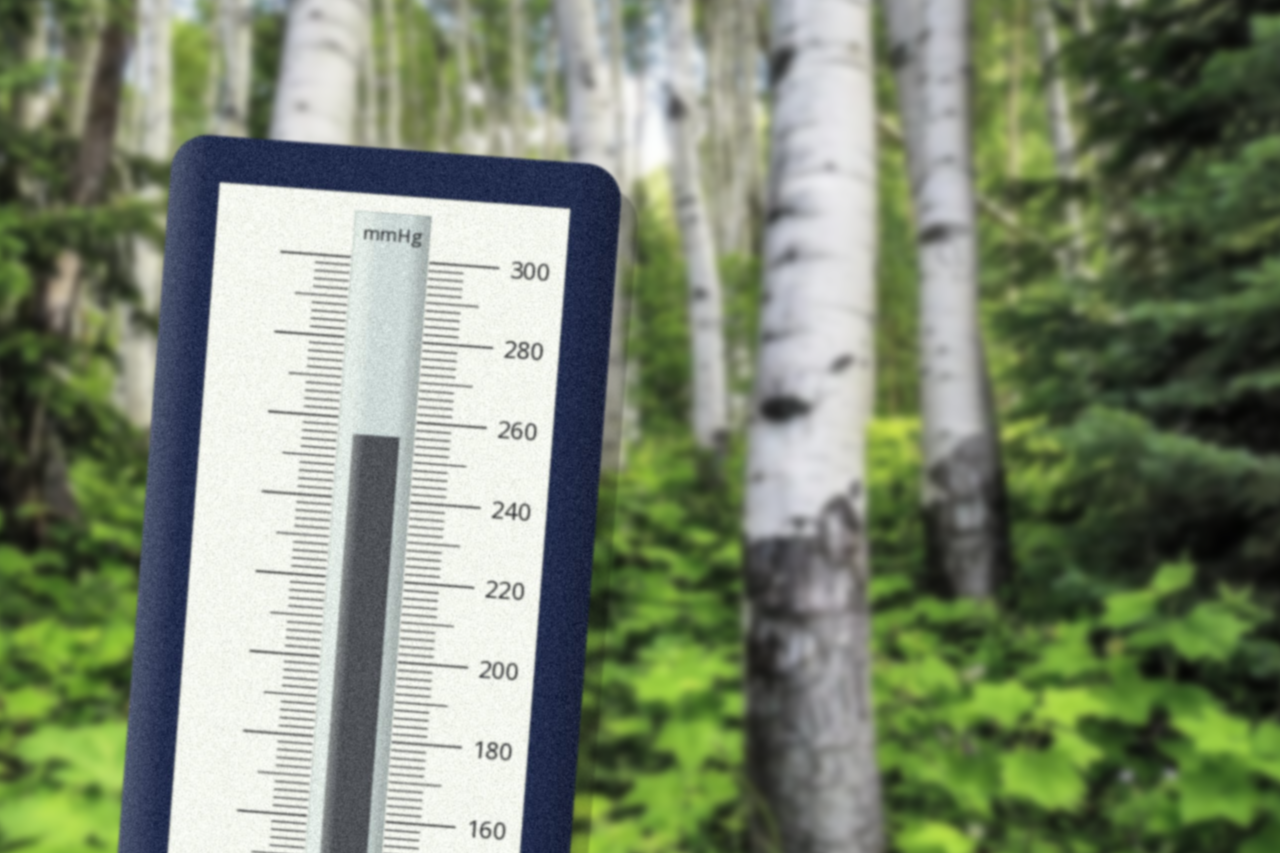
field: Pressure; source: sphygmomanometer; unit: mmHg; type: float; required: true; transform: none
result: 256 mmHg
